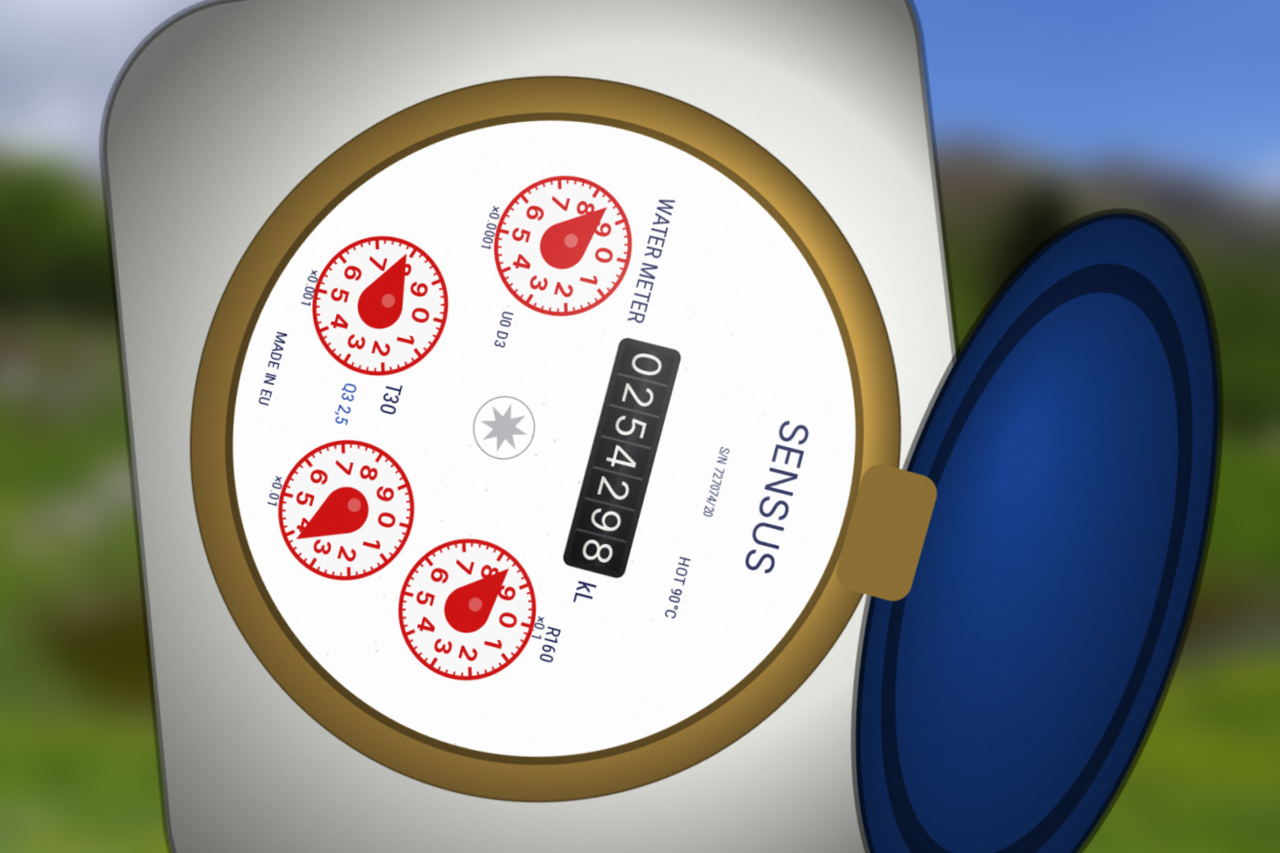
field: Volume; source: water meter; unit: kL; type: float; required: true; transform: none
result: 254298.8378 kL
